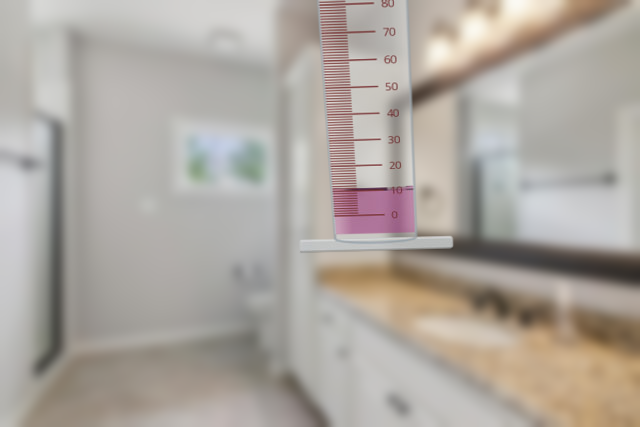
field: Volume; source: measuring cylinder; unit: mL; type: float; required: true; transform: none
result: 10 mL
